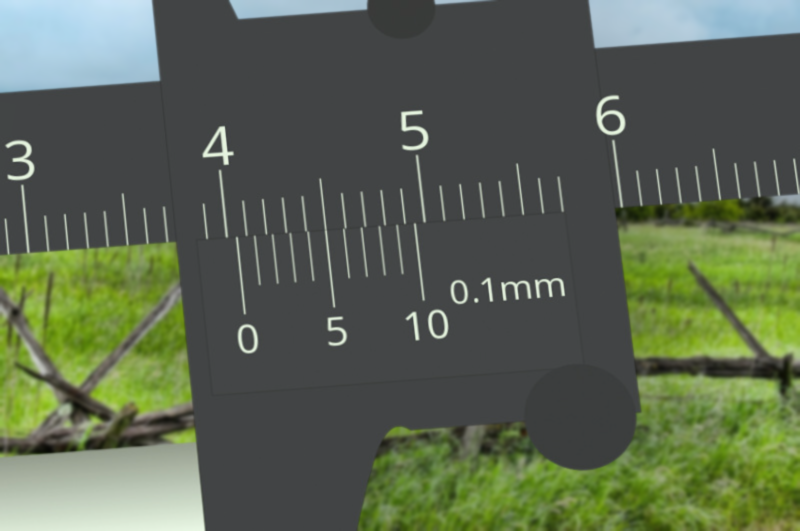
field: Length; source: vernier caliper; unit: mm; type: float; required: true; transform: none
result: 40.5 mm
